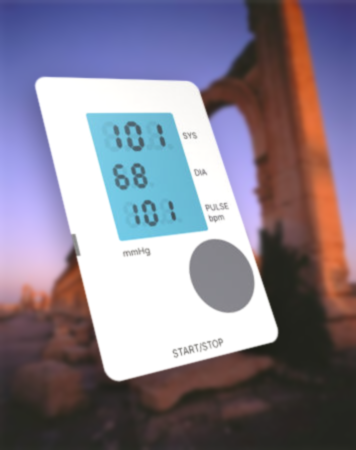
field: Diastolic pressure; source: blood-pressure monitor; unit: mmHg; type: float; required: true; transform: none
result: 68 mmHg
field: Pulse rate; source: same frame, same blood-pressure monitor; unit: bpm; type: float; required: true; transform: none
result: 101 bpm
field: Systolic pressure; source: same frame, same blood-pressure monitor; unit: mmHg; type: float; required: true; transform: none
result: 101 mmHg
